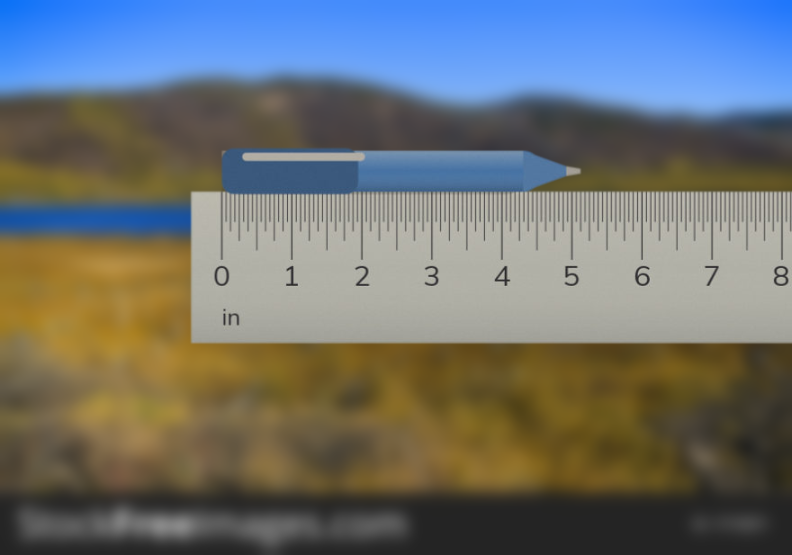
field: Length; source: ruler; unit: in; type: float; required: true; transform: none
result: 5.125 in
